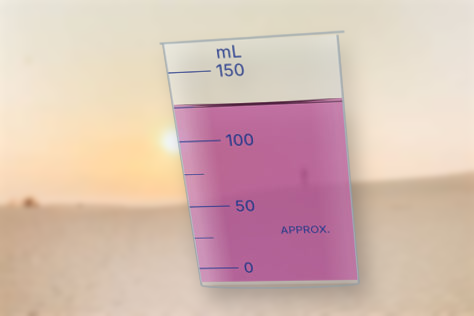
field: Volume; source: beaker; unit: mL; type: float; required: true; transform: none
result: 125 mL
